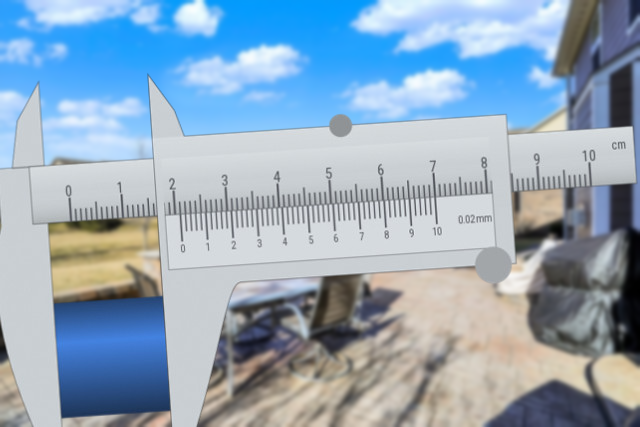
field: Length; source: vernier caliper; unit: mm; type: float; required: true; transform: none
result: 21.0 mm
